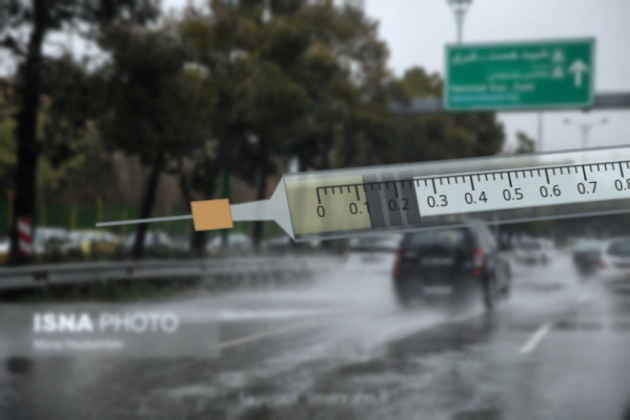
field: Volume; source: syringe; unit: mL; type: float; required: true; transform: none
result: 0.12 mL
